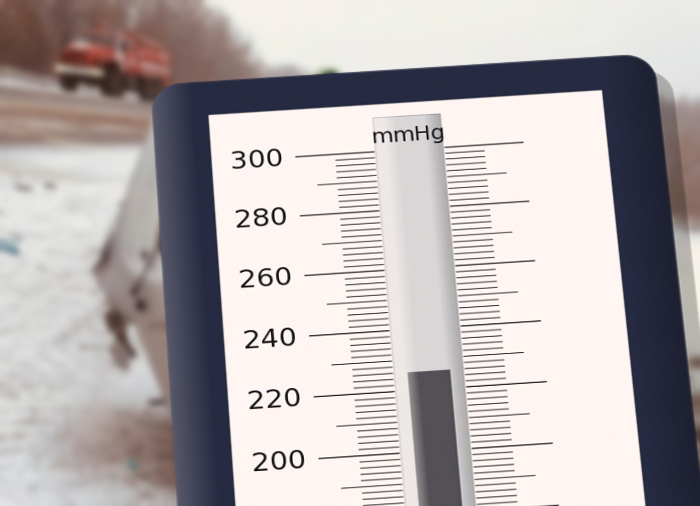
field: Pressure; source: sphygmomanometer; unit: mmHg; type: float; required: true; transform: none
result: 226 mmHg
